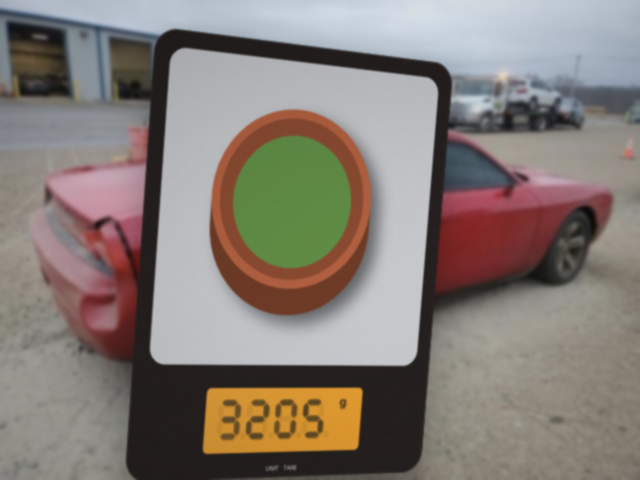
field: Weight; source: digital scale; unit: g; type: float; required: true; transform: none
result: 3205 g
